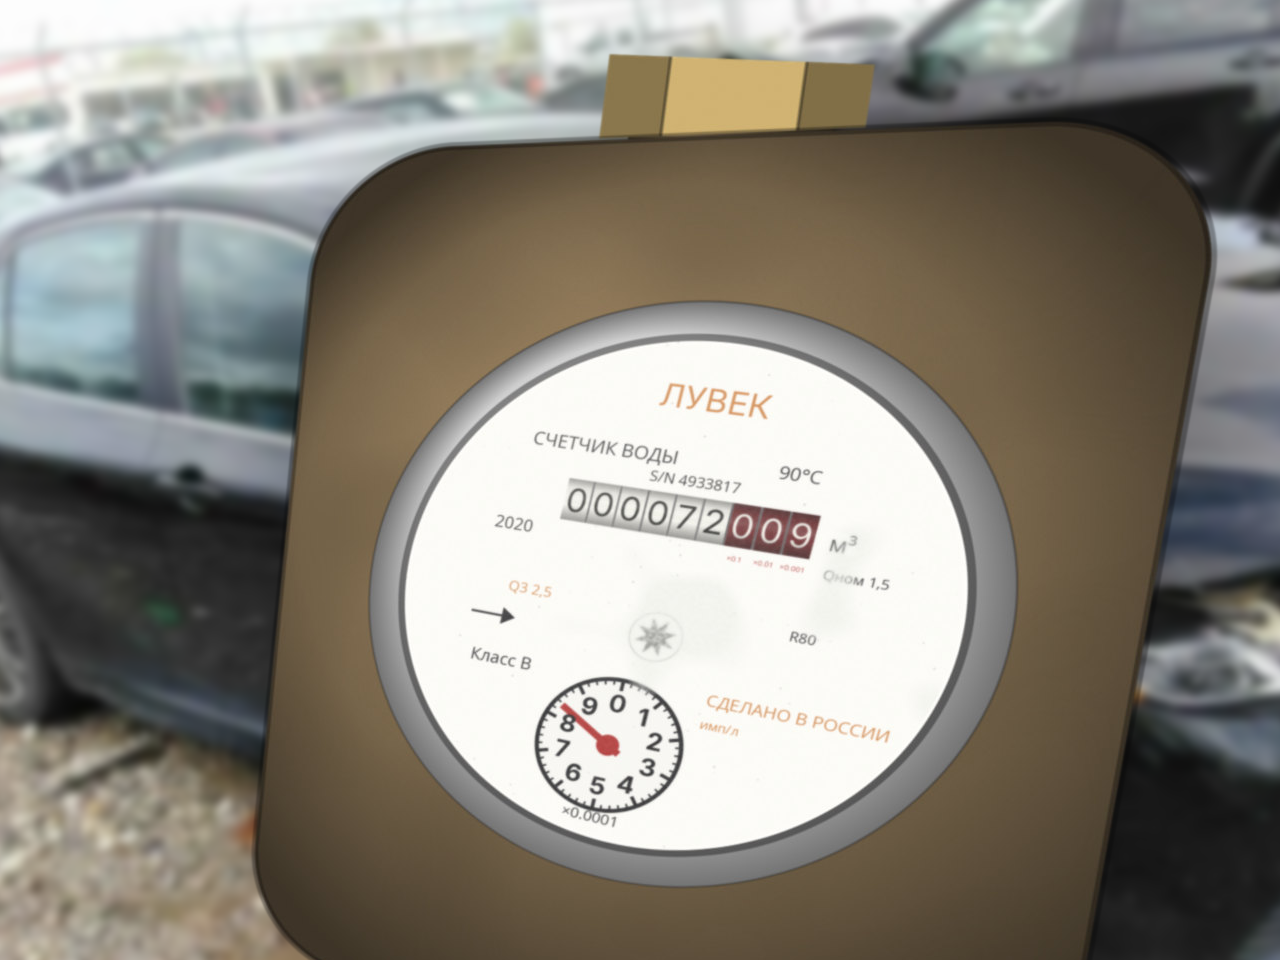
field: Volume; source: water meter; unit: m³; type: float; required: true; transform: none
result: 72.0098 m³
